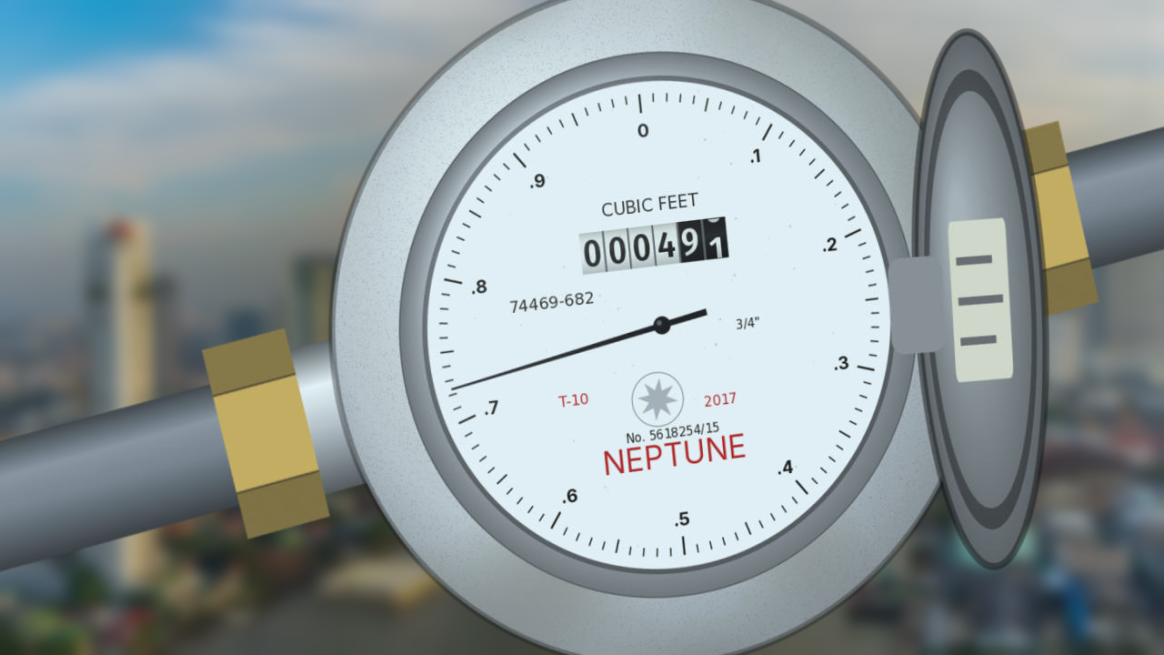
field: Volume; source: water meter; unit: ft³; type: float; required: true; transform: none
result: 490.72 ft³
